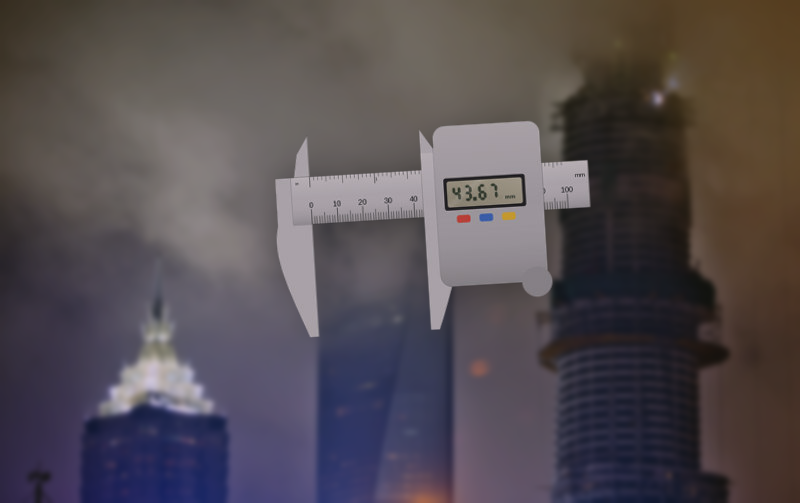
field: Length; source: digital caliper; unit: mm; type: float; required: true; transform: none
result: 43.67 mm
